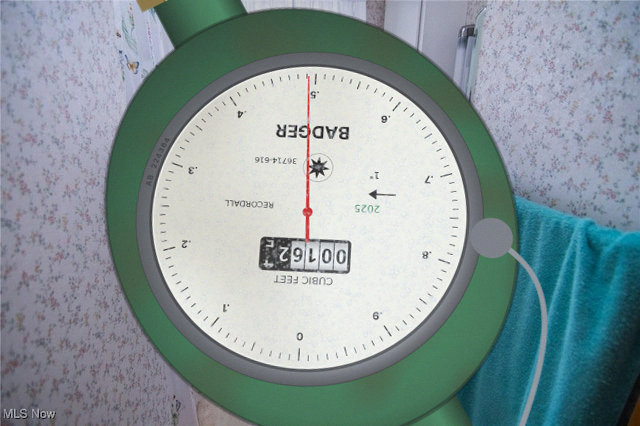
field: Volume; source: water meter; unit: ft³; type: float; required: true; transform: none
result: 1624.49 ft³
